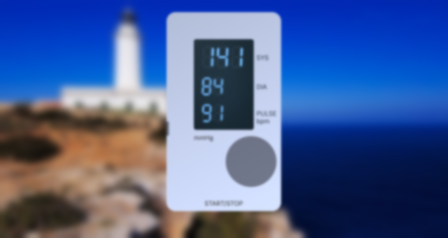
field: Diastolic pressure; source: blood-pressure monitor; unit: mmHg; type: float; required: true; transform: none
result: 84 mmHg
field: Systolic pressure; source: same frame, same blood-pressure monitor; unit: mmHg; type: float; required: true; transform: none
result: 141 mmHg
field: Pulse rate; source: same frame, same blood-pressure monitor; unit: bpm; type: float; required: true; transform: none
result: 91 bpm
